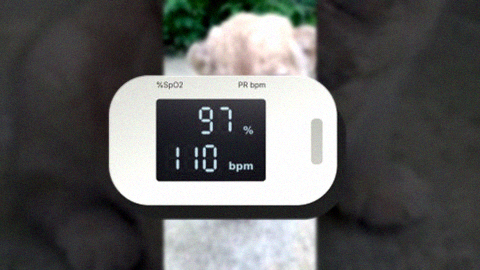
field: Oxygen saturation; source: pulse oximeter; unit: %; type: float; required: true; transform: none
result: 97 %
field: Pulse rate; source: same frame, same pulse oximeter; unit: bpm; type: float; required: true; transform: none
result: 110 bpm
